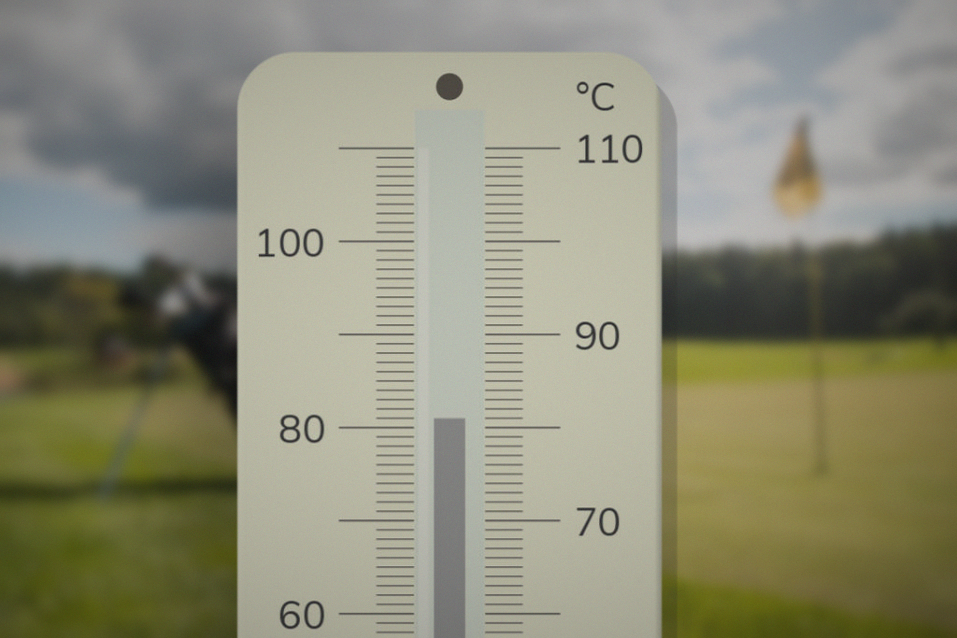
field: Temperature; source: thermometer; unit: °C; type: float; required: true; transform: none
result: 81 °C
